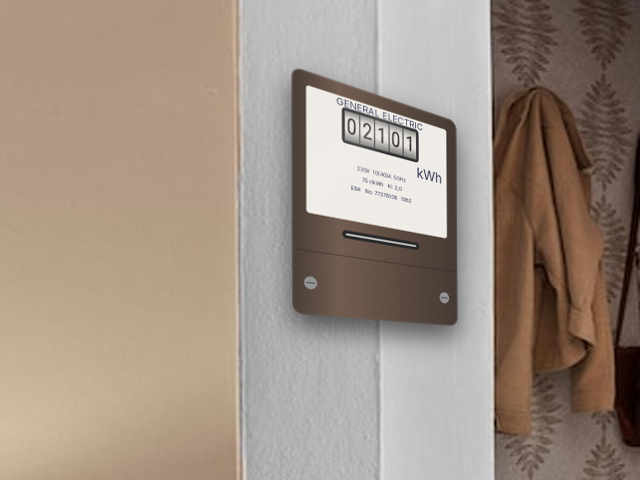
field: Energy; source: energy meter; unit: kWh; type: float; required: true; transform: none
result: 2101 kWh
